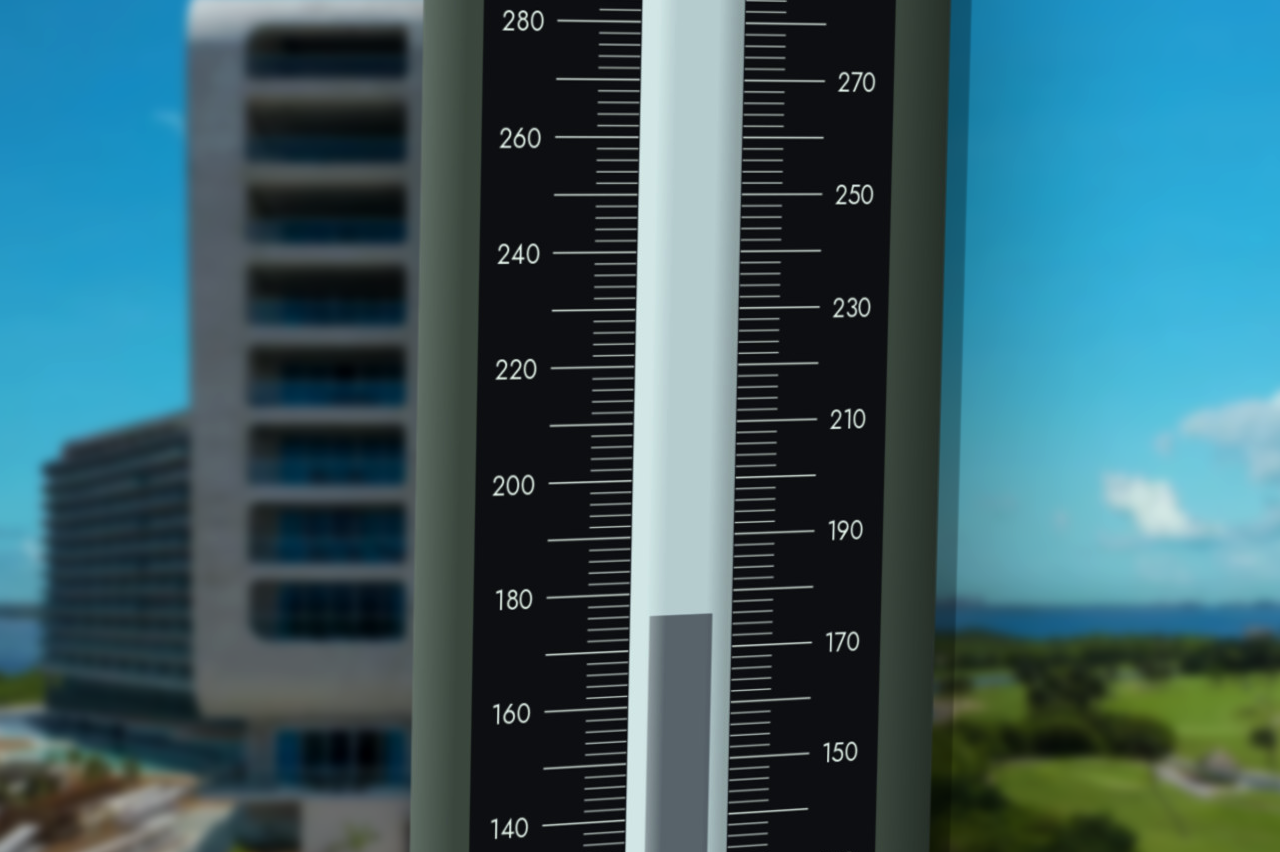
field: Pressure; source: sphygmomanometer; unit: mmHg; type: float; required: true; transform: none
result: 176 mmHg
